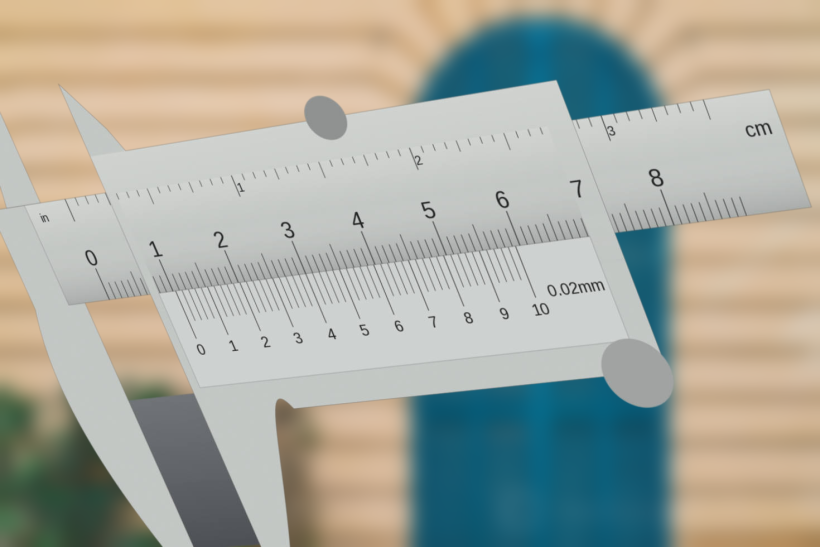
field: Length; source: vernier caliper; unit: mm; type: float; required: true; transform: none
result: 10.4 mm
